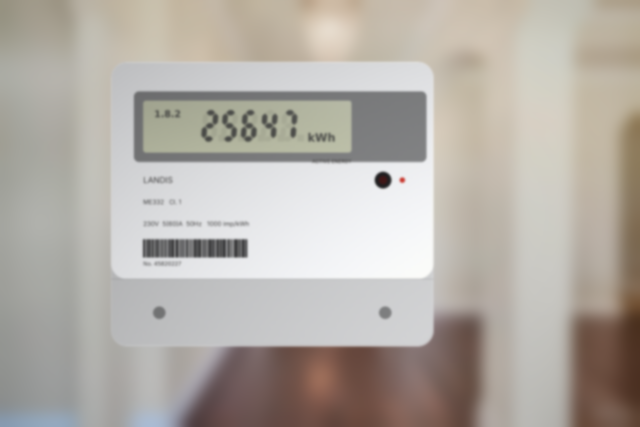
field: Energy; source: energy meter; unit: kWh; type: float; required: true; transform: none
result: 25647 kWh
